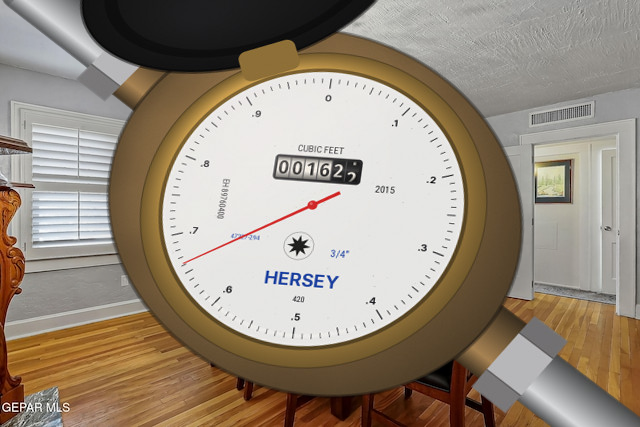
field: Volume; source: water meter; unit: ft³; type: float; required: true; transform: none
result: 1621.66 ft³
